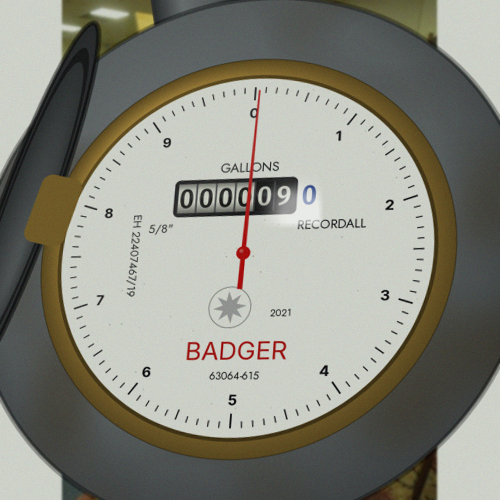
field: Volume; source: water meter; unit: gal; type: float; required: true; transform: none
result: 90.0 gal
